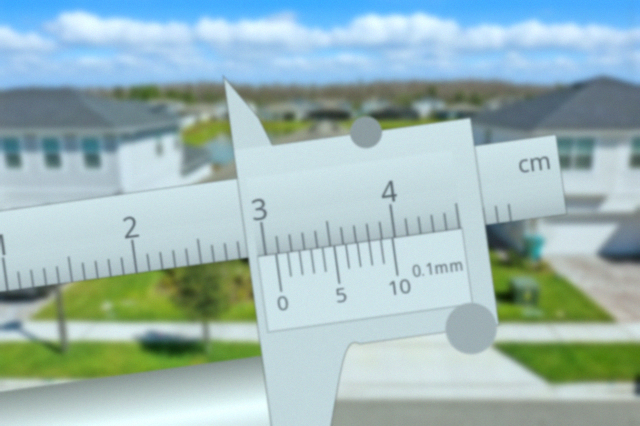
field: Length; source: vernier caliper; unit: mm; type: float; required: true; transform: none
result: 30.8 mm
